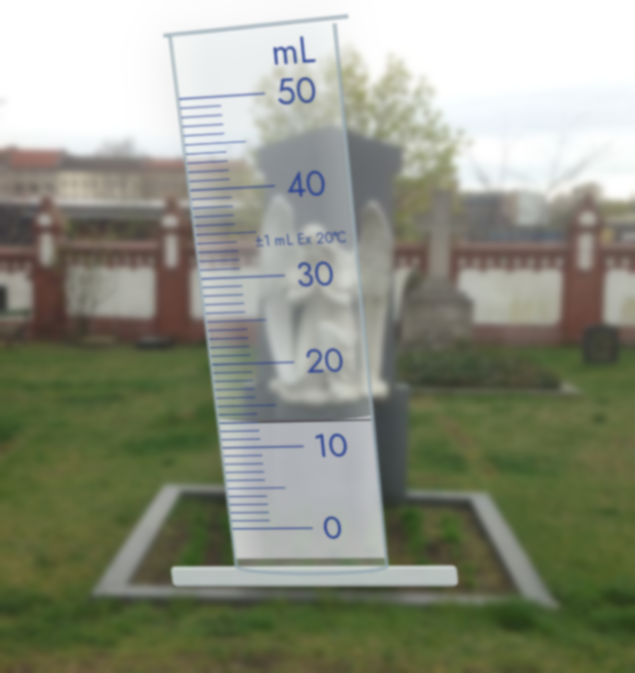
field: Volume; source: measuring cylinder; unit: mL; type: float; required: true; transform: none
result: 13 mL
